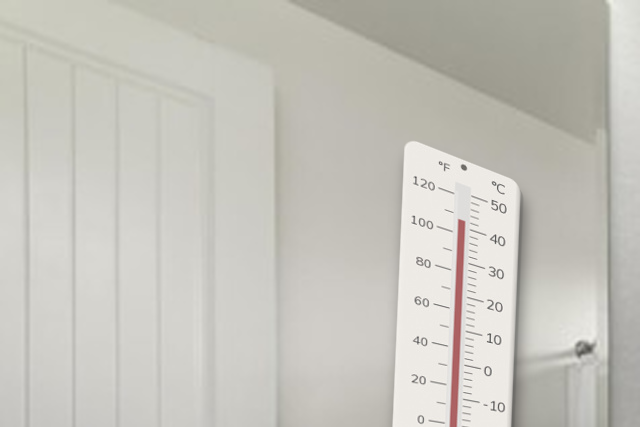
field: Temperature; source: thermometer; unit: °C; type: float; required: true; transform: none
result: 42 °C
